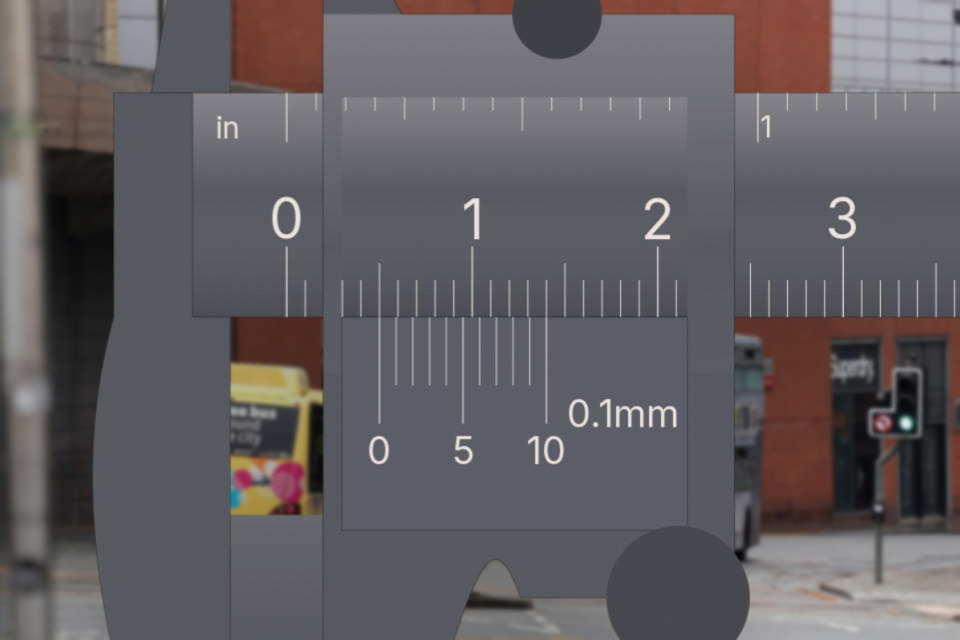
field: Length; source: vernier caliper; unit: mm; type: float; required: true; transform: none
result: 5.0 mm
